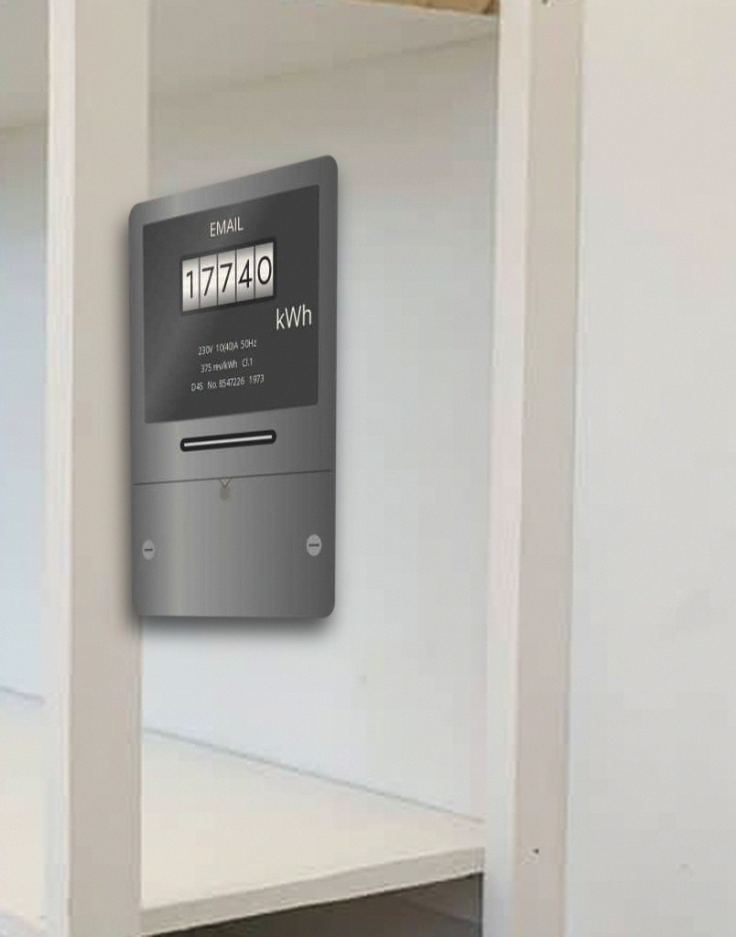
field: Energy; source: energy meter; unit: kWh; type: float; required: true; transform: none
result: 17740 kWh
